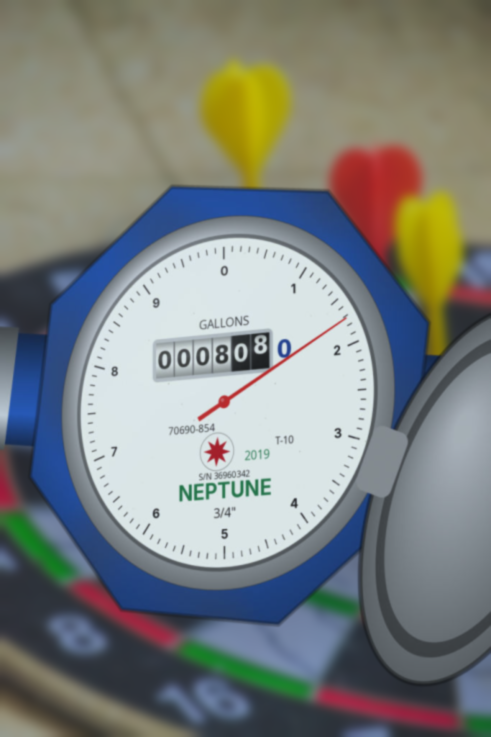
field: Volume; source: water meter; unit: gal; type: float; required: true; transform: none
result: 8081.7 gal
